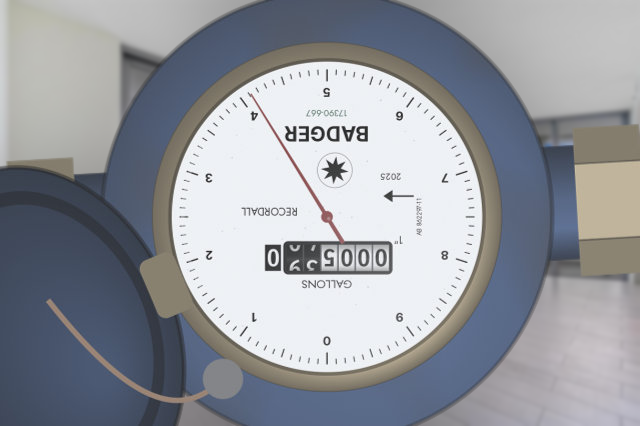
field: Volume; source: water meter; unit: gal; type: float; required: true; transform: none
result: 5394.1 gal
